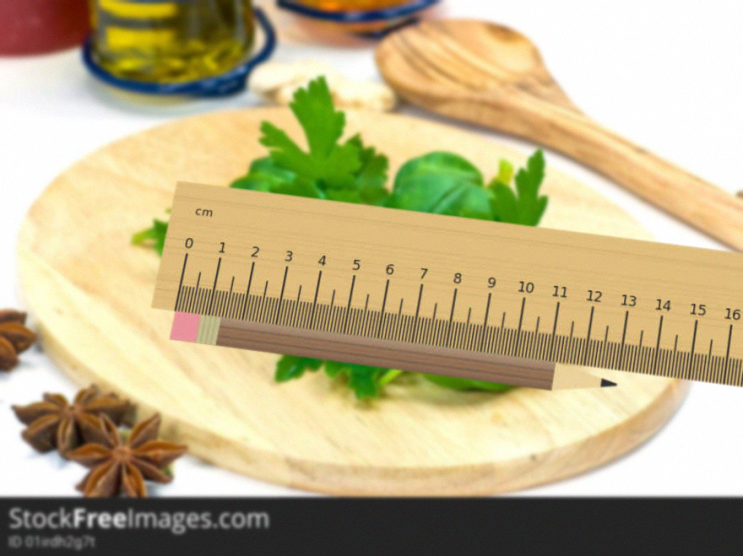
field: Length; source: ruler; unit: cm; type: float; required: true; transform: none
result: 13 cm
